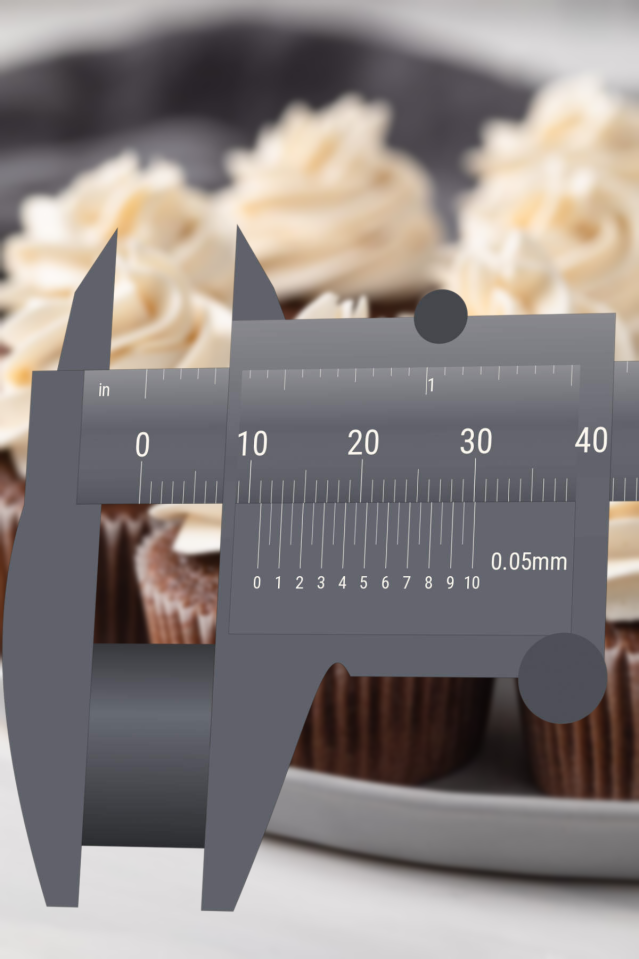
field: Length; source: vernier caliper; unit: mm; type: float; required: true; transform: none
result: 11.1 mm
